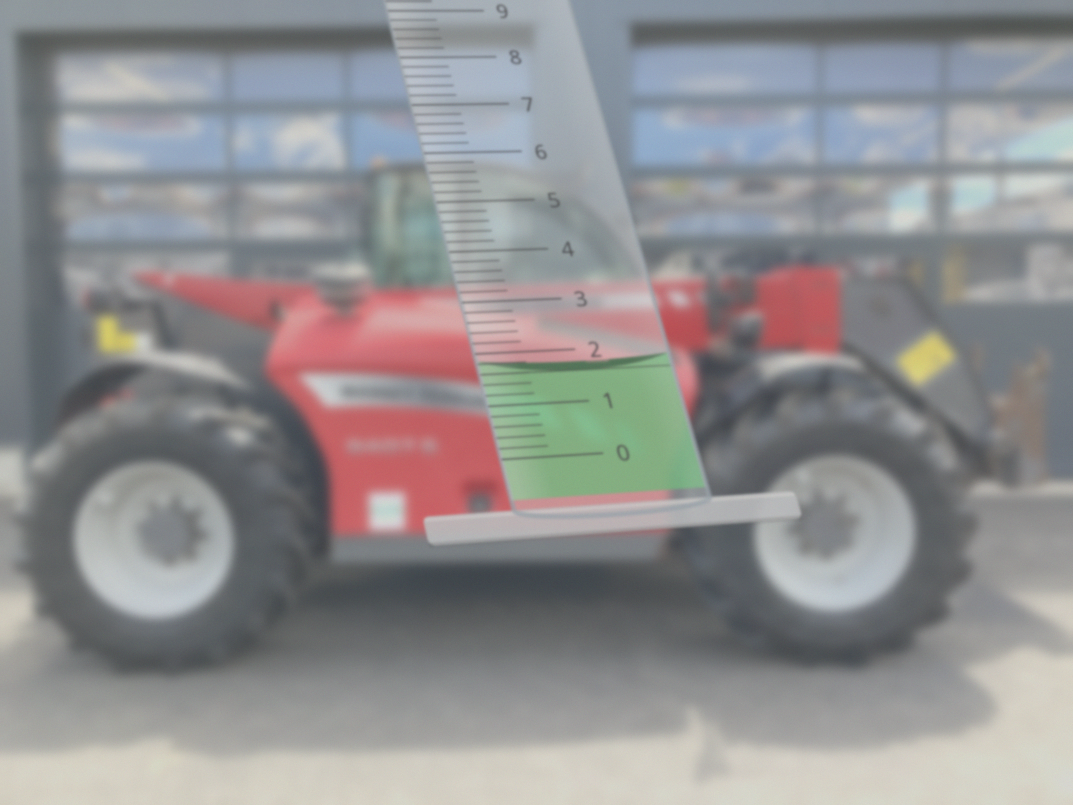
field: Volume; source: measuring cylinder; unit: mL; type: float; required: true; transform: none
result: 1.6 mL
